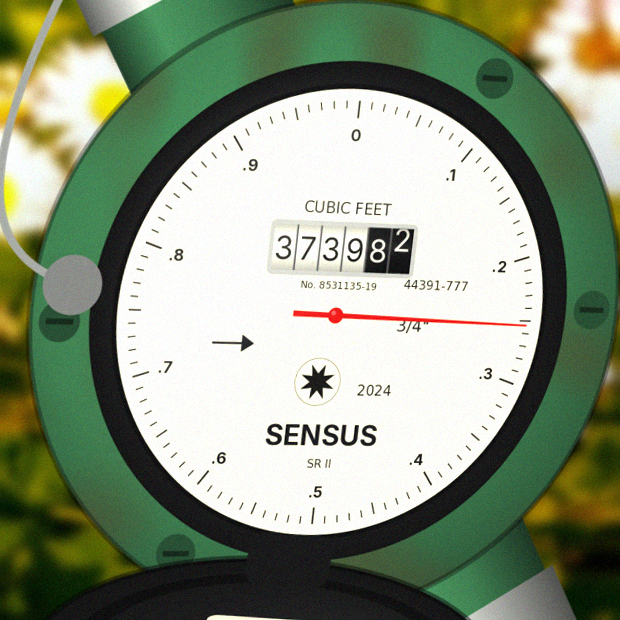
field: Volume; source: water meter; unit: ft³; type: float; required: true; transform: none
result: 373982.25 ft³
